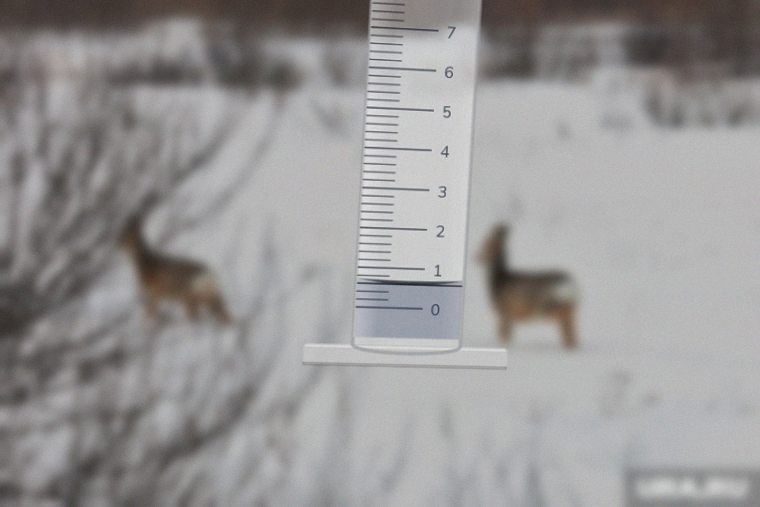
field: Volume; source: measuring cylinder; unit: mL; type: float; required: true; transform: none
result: 0.6 mL
